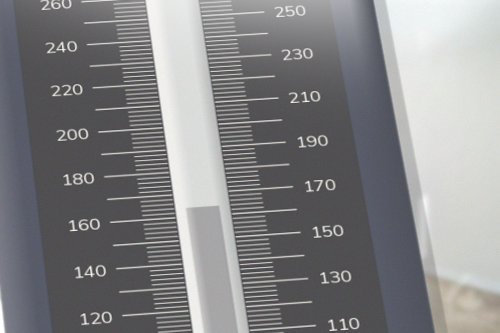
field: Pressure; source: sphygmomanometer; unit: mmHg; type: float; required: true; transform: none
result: 164 mmHg
